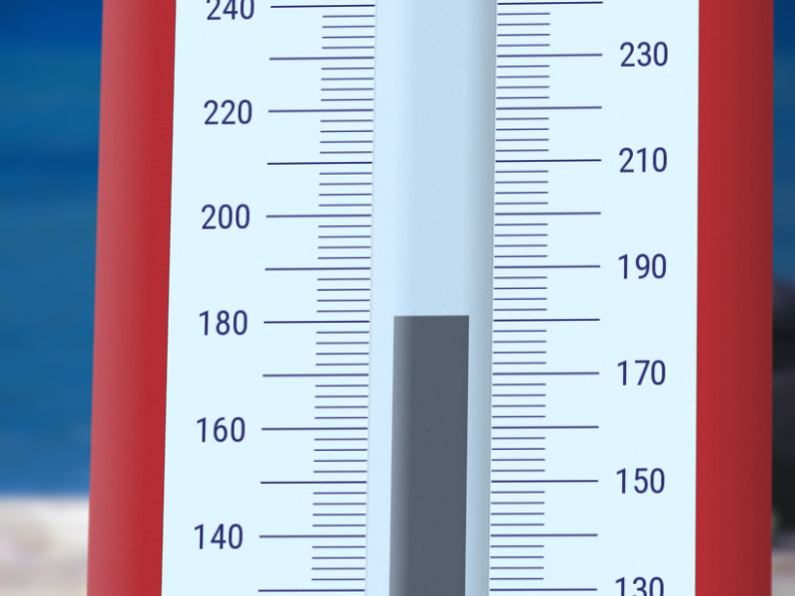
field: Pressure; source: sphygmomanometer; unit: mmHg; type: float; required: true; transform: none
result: 181 mmHg
